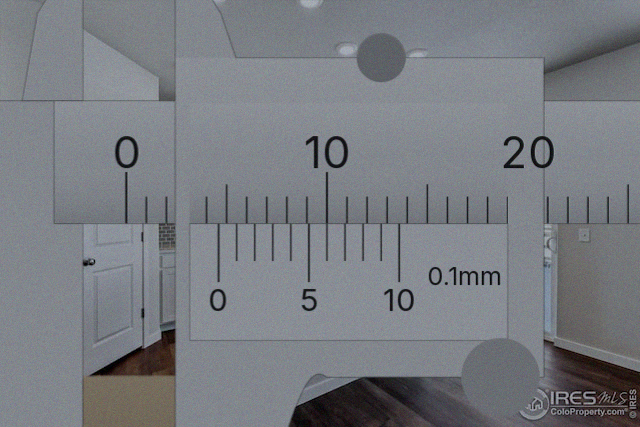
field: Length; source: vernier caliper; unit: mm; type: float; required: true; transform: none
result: 4.6 mm
